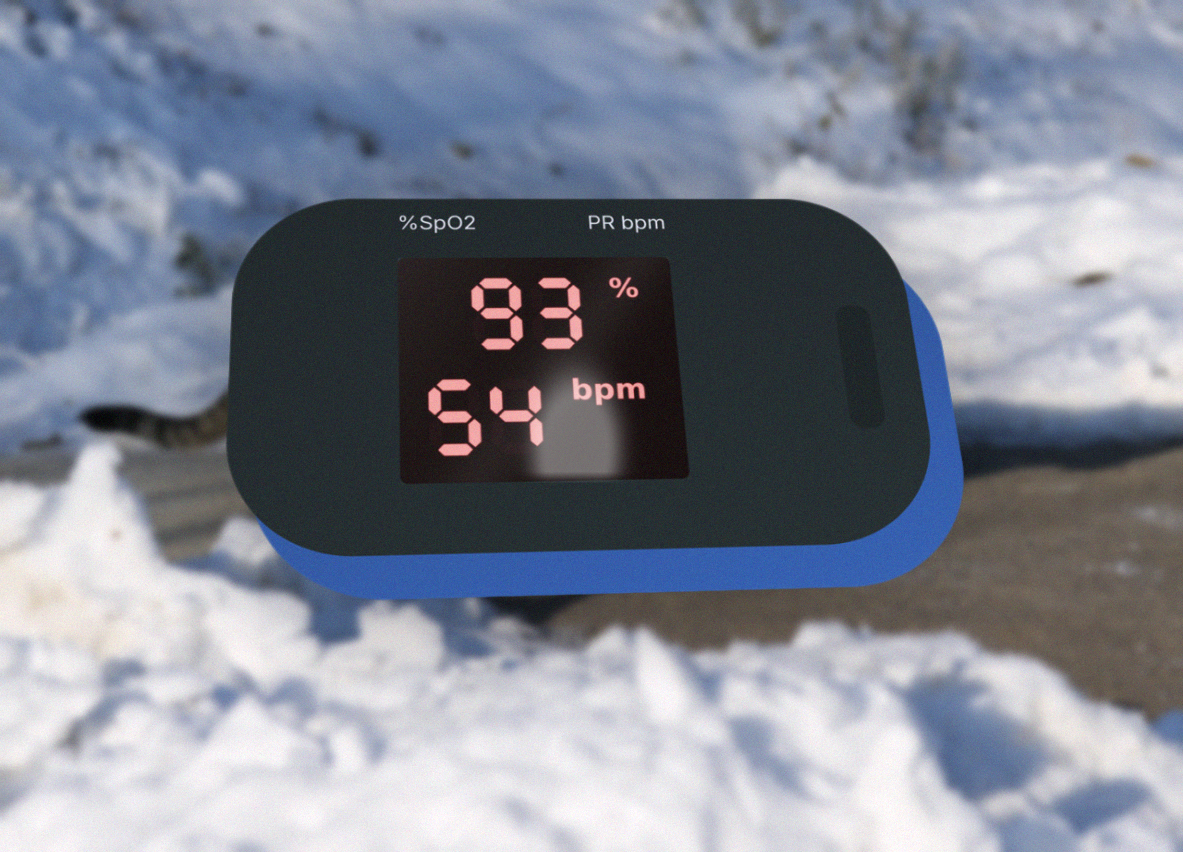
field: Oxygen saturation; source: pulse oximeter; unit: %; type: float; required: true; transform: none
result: 93 %
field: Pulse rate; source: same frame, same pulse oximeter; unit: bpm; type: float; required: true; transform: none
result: 54 bpm
